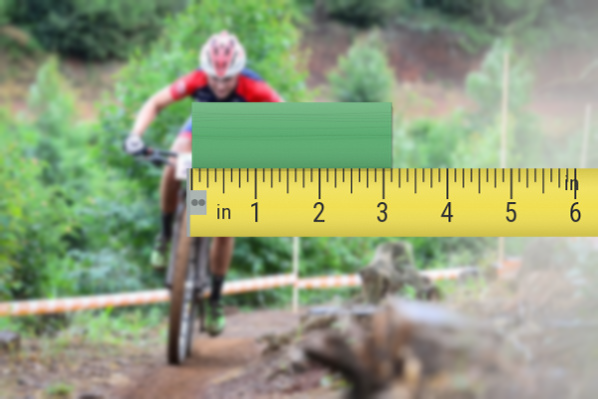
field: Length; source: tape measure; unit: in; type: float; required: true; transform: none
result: 3.125 in
